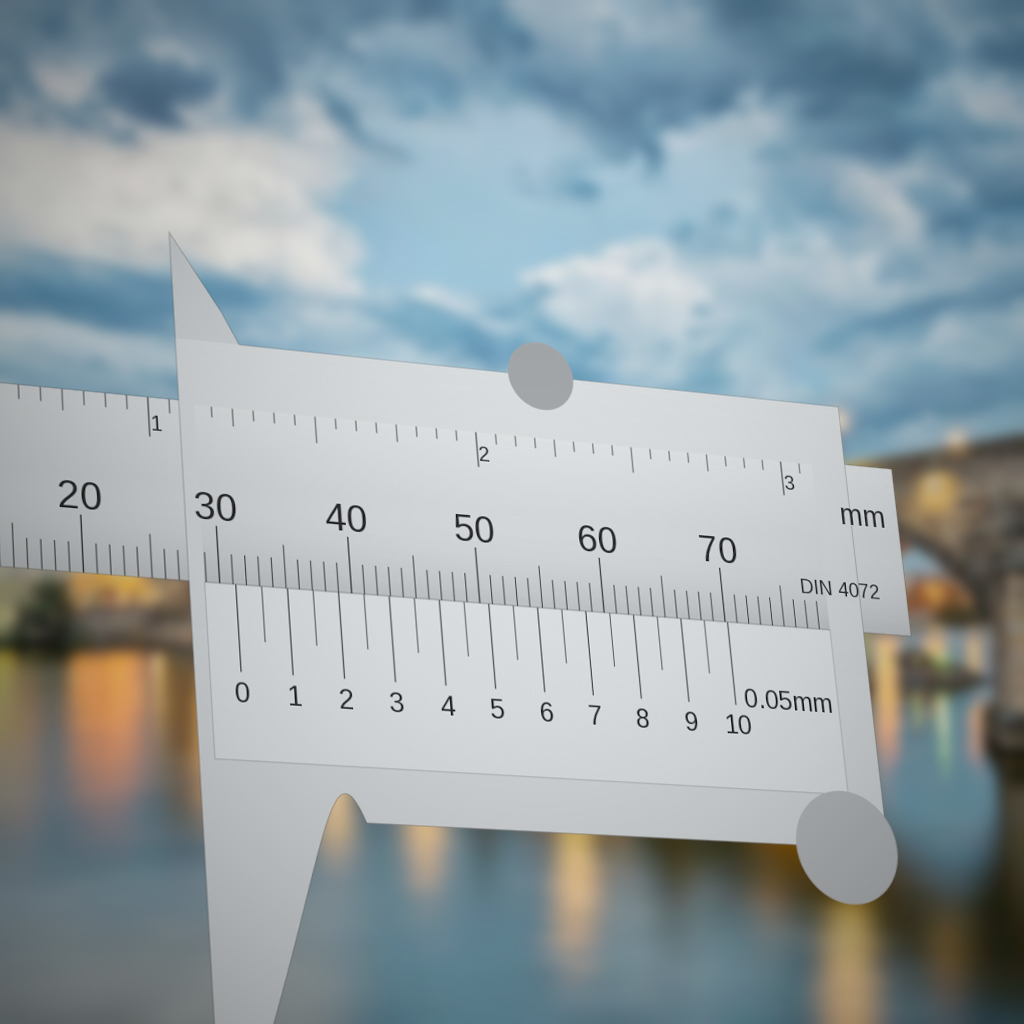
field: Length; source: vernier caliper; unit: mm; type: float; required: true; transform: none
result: 31.2 mm
